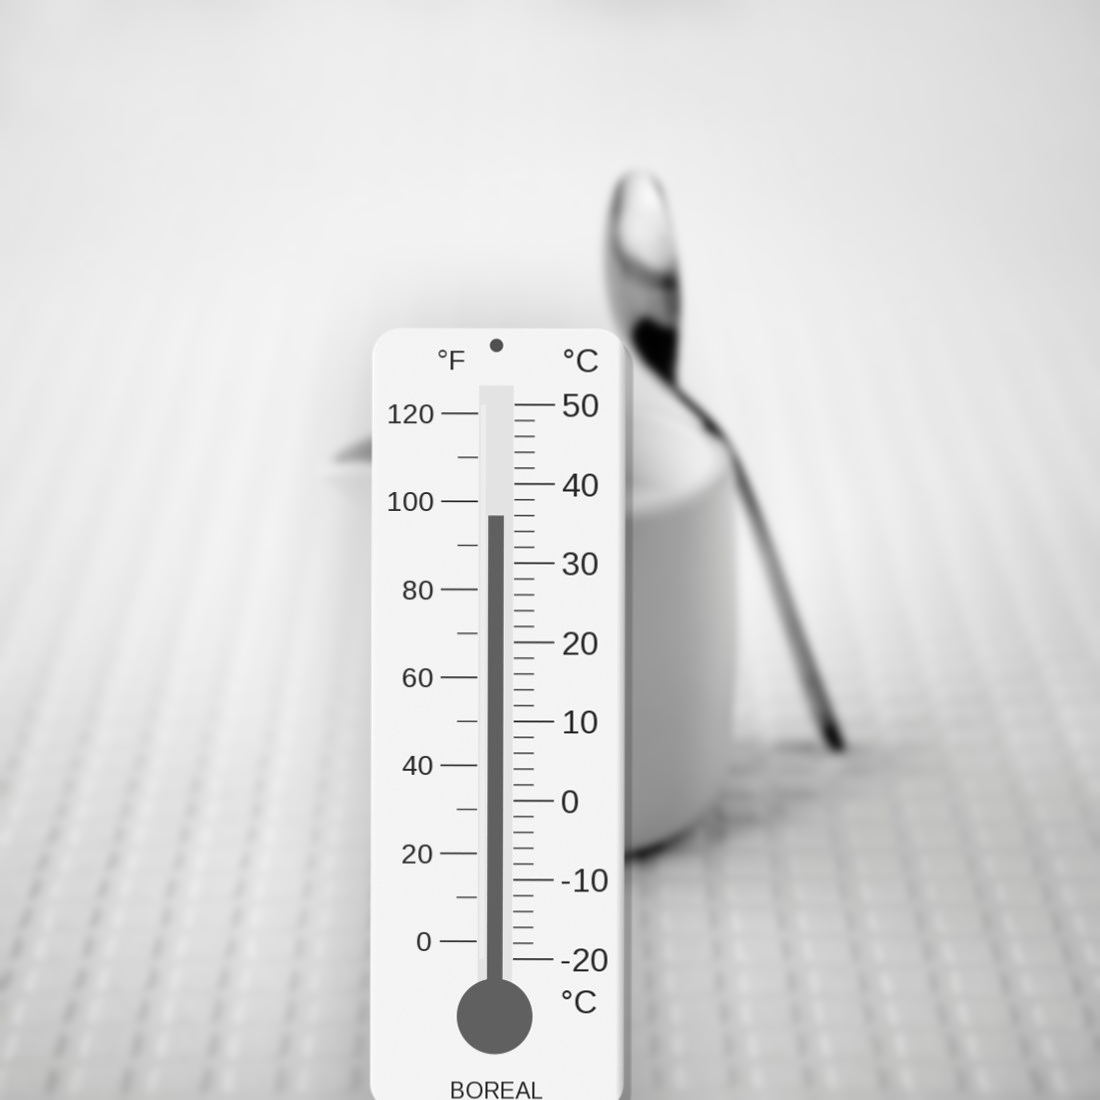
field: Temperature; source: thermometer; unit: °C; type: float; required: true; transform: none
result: 36 °C
